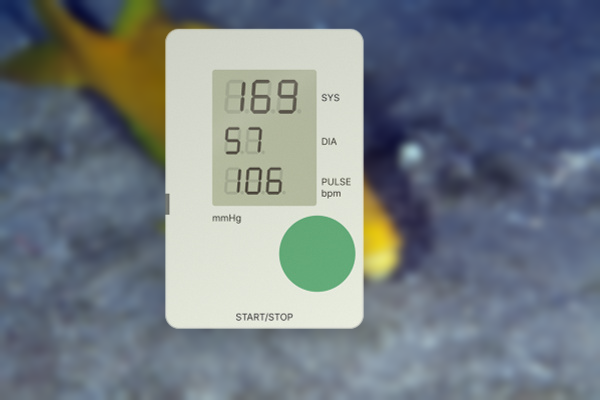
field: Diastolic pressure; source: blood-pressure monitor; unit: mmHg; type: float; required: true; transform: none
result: 57 mmHg
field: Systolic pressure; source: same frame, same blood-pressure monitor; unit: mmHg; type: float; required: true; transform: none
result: 169 mmHg
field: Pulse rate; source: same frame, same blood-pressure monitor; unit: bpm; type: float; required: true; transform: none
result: 106 bpm
